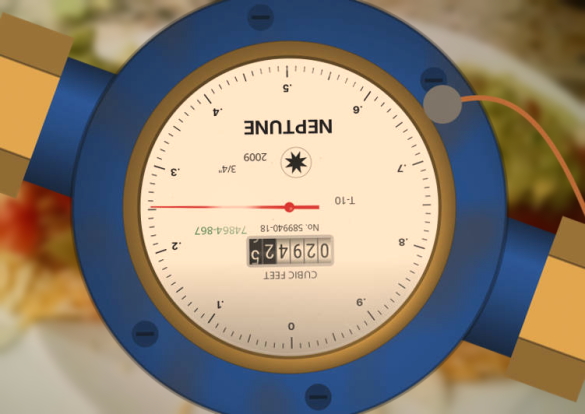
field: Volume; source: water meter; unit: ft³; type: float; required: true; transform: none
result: 29425.25 ft³
